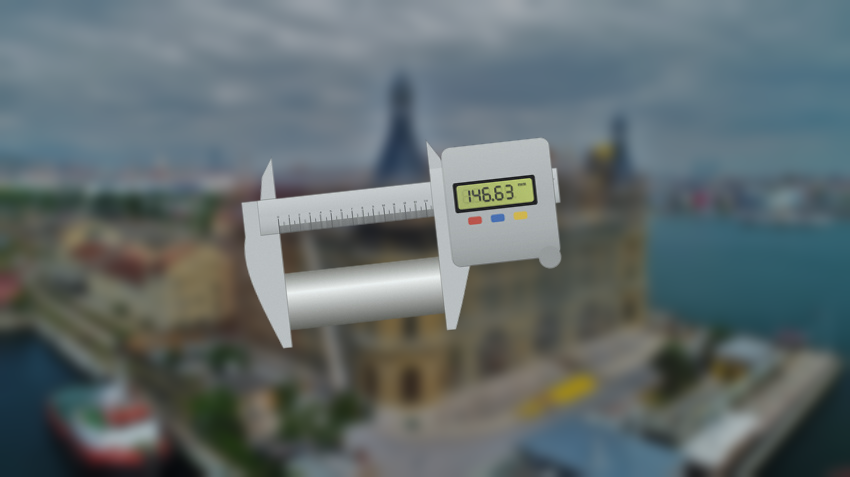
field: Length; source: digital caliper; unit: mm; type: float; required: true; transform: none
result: 146.63 mm
